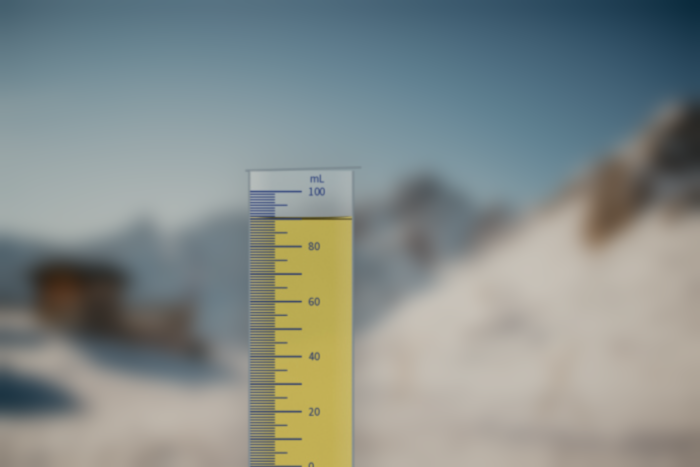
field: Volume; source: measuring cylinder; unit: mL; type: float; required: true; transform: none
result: 90 mL
